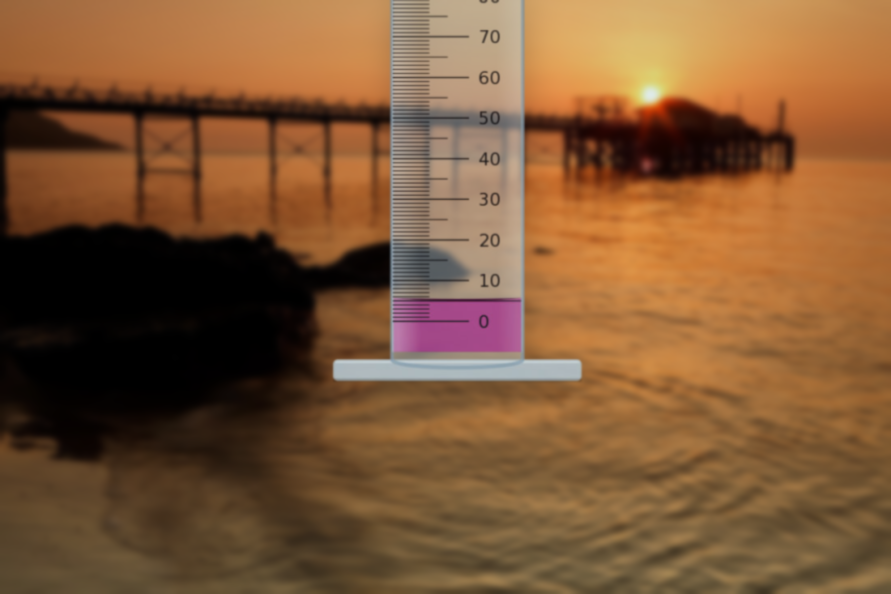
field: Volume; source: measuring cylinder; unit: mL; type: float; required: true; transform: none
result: 5 mL
